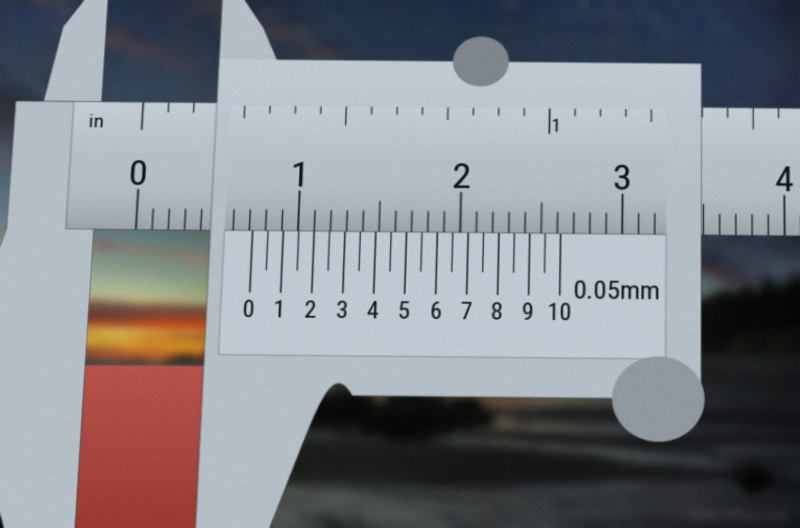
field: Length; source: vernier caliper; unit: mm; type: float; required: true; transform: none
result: 7.2 mm
